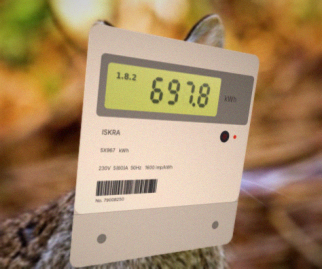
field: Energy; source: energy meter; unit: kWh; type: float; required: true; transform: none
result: 697.8 kWh
